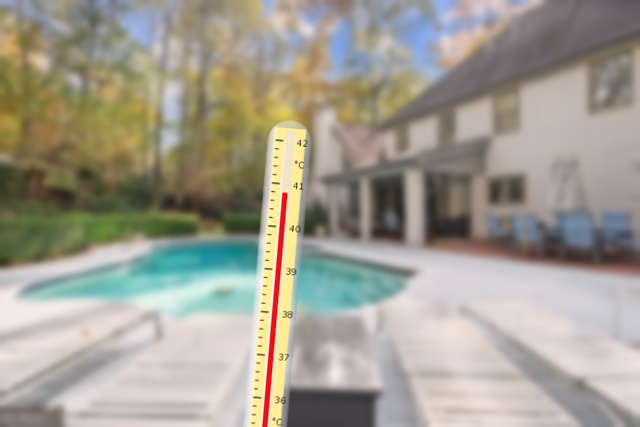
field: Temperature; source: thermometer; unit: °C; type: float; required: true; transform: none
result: 40.8 °C
